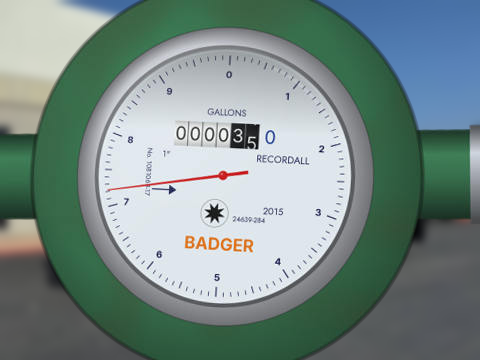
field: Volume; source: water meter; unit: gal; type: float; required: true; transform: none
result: 347.2 gal
